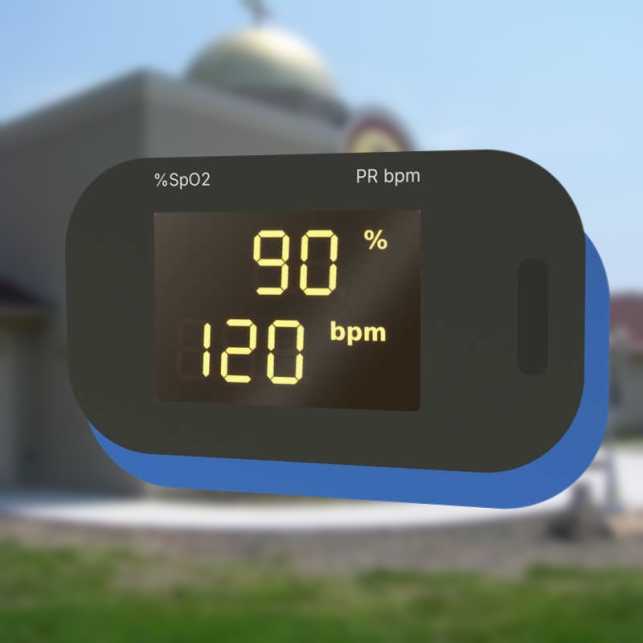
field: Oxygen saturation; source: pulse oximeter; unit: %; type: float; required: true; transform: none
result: 90 %
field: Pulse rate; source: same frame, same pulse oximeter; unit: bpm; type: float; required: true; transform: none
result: 120 bpm
